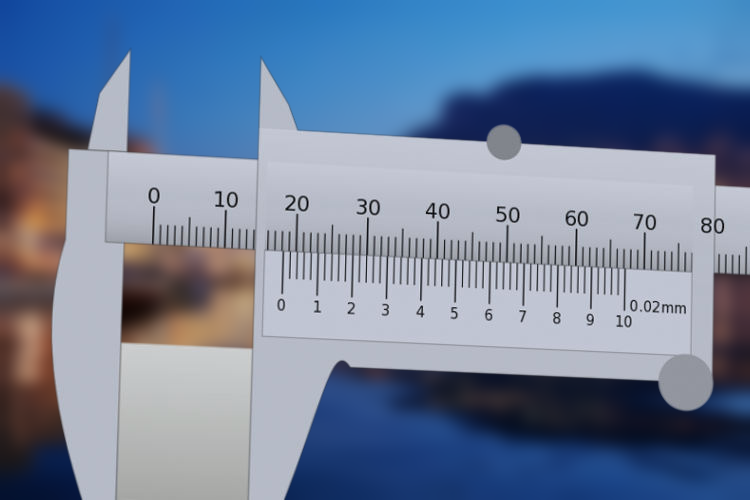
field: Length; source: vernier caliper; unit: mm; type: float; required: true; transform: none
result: 18.2 mm
